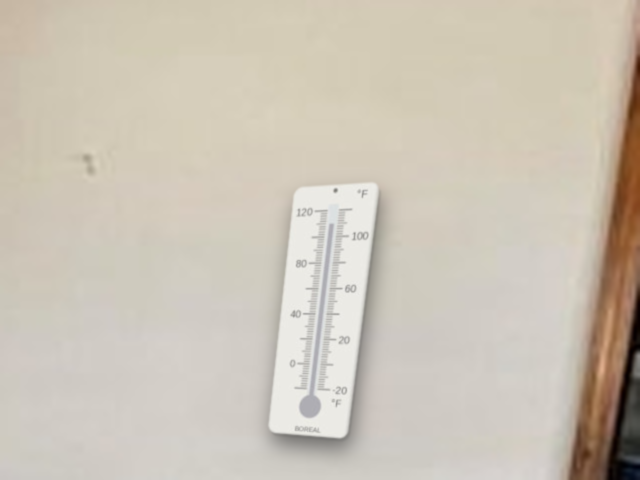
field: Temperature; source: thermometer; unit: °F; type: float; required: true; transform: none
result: 110 °F
